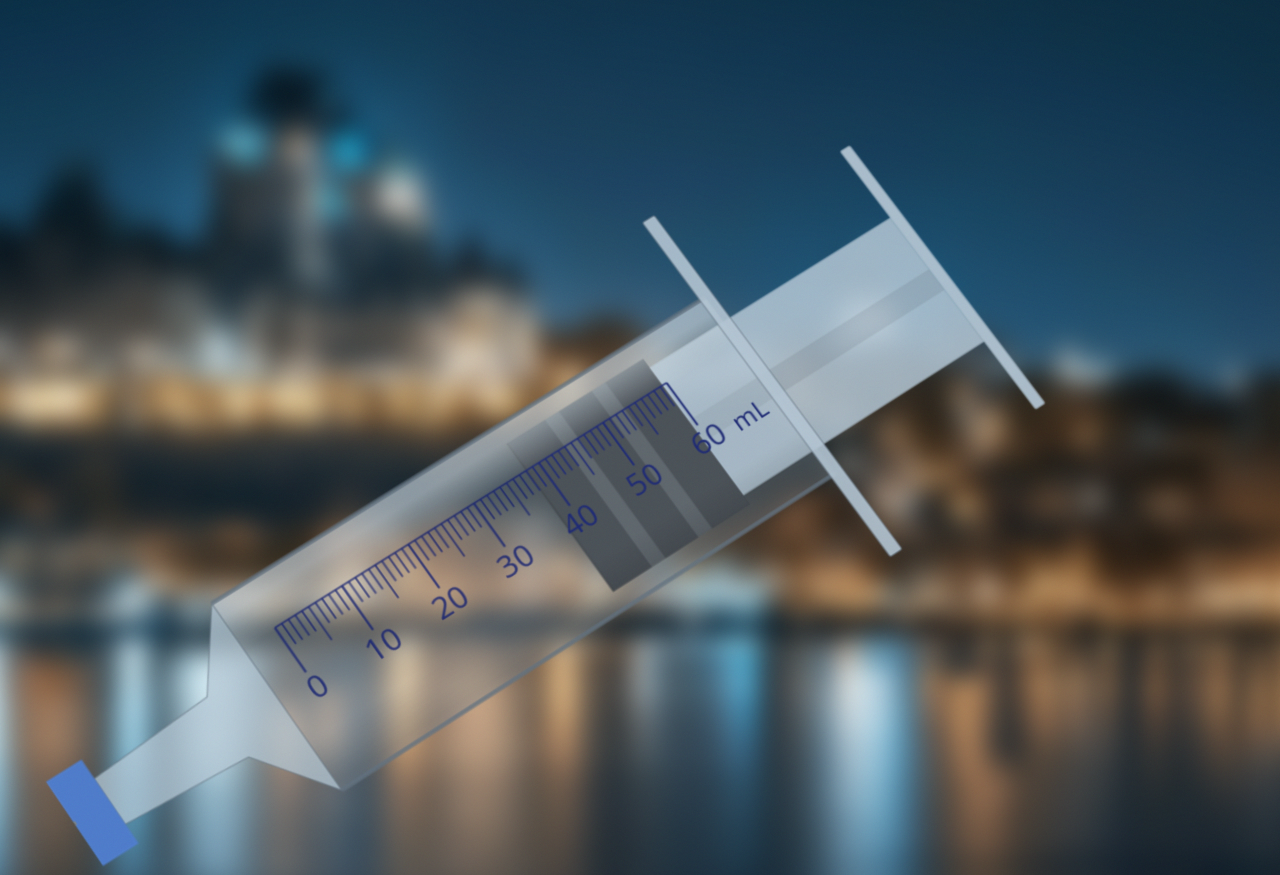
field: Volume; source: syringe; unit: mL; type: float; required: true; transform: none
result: 38 mL
